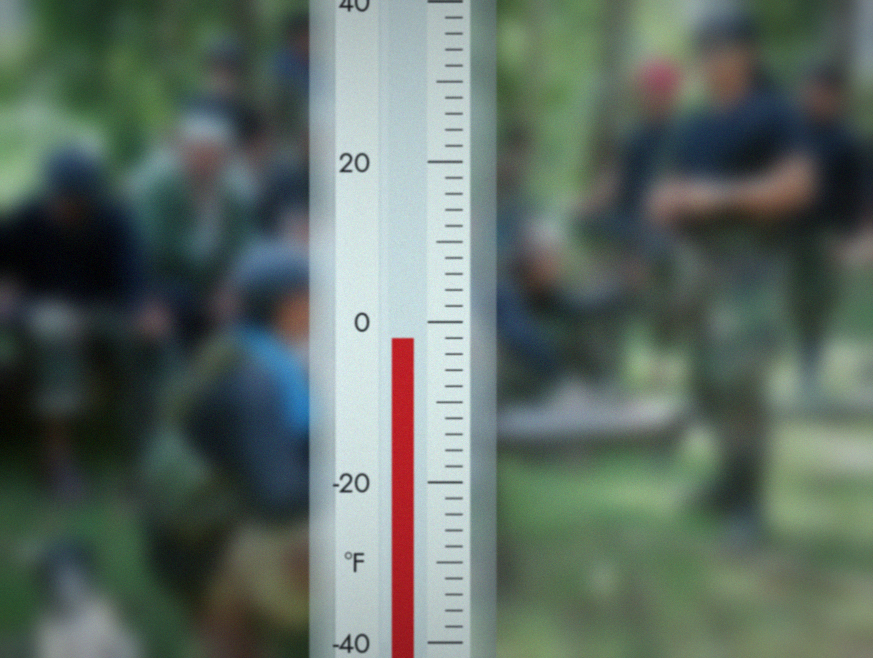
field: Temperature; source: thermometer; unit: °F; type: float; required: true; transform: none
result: -2 °F
